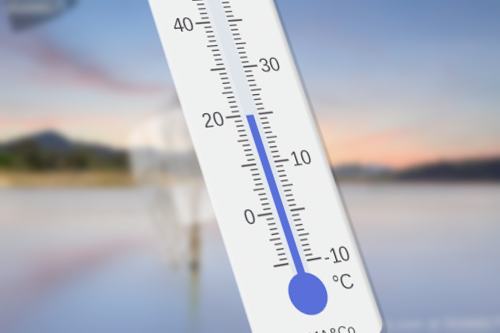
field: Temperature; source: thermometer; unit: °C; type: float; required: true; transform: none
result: 20 °C
